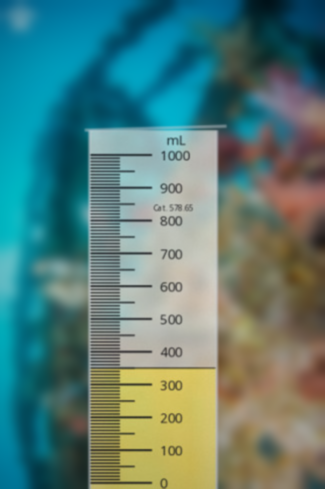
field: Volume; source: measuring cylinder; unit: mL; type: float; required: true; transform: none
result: 350 mL
